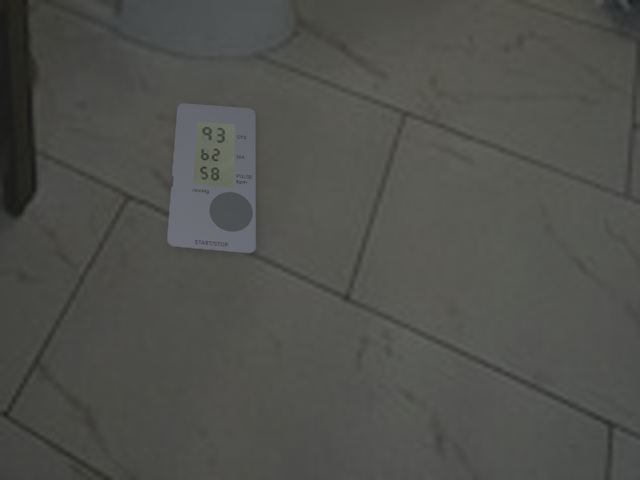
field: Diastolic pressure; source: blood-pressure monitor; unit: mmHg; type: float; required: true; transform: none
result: 62 mmHg
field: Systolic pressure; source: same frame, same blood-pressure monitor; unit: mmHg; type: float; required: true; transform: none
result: 93 mmHg
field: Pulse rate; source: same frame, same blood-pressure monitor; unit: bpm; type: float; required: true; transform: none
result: 58 bpm
